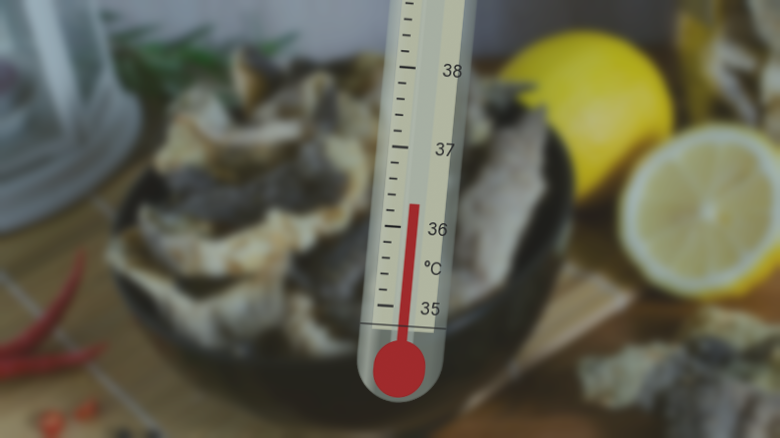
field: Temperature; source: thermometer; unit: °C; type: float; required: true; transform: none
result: 36.3 °C
